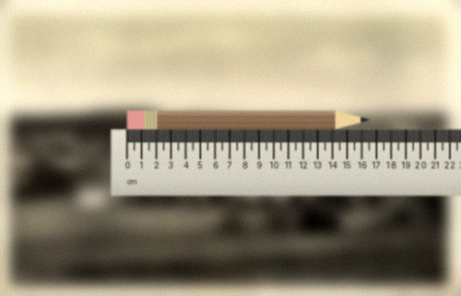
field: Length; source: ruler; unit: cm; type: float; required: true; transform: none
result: 16.5 cm
